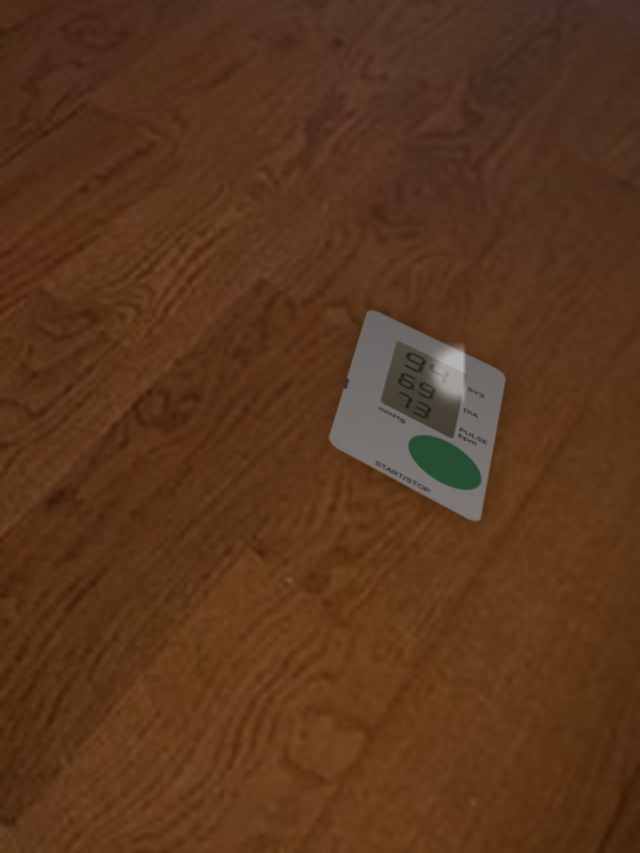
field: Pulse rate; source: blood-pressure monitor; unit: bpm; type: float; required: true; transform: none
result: 73 bpm
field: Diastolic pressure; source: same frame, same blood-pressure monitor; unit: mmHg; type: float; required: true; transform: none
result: 69 mmHg
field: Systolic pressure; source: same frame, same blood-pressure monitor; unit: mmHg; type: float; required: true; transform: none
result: 94 mmHg
